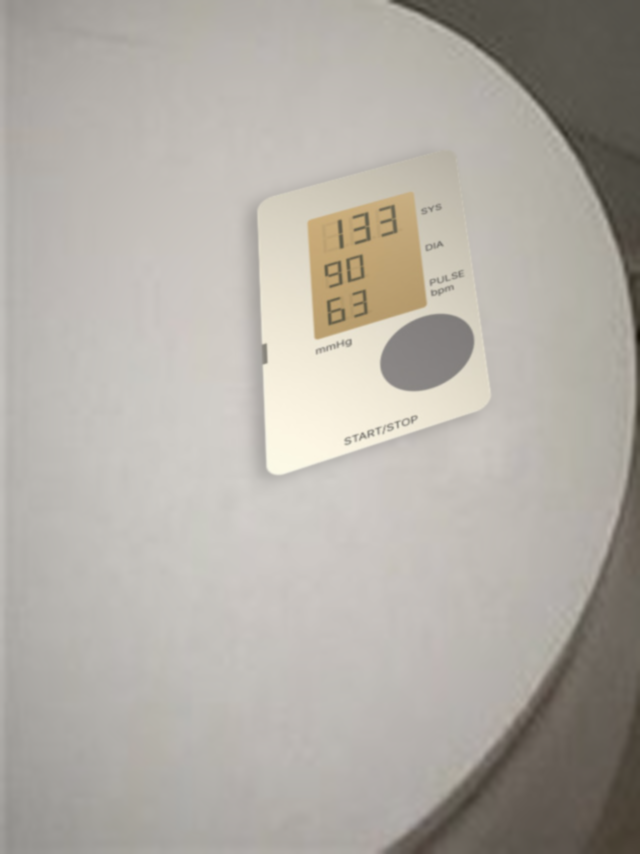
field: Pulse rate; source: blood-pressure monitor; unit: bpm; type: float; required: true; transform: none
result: 63 bpm
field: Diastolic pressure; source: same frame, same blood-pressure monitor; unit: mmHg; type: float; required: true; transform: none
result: 90 mmHg
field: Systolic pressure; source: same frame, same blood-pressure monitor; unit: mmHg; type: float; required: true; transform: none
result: 133 mmHg
